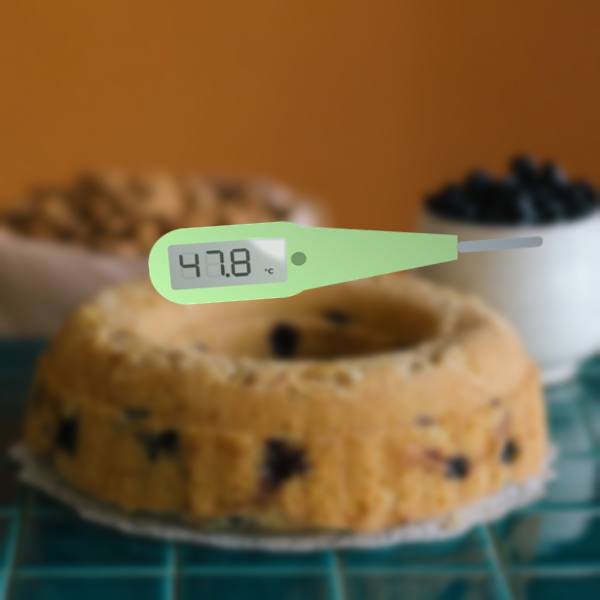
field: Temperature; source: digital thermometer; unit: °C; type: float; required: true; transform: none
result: 47.8 °C
